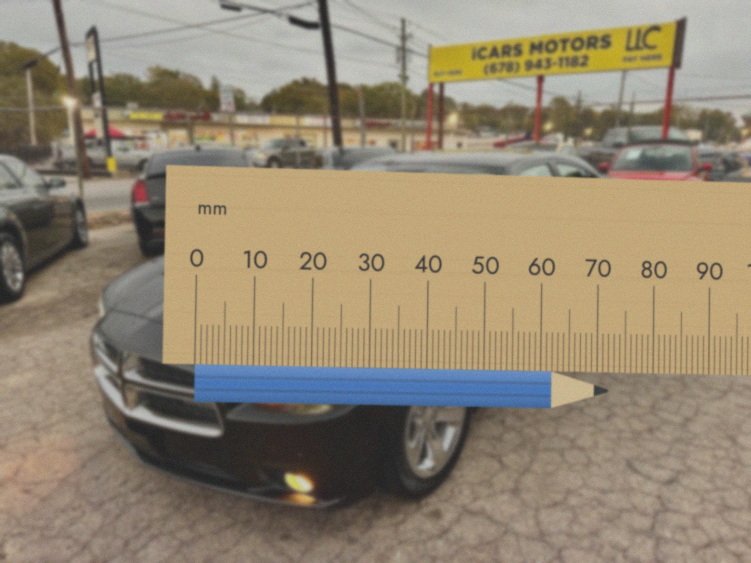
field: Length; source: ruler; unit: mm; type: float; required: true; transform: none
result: 72 mm
